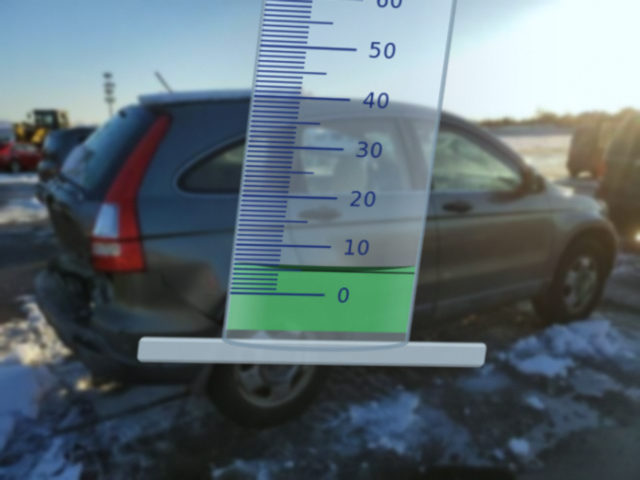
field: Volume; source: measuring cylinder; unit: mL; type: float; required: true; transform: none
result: 5 mL
